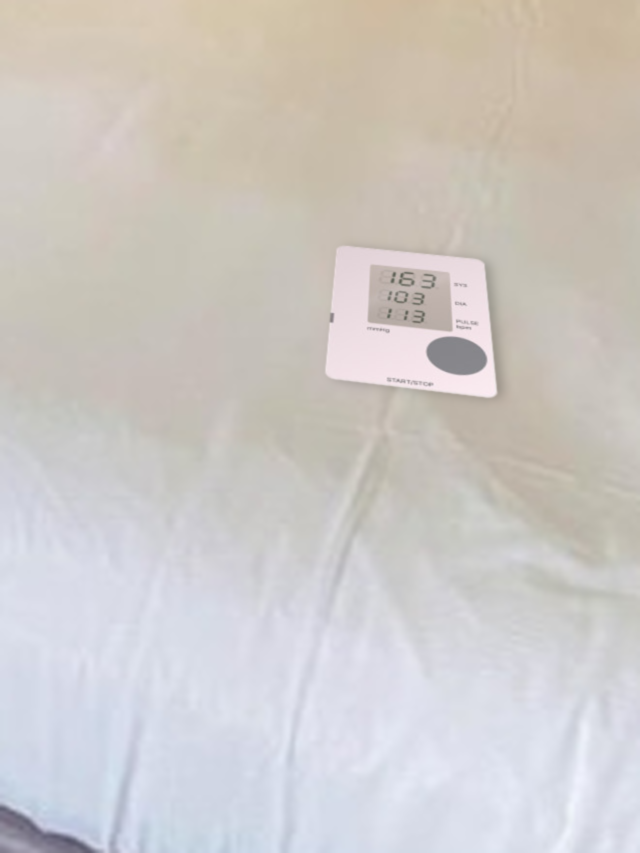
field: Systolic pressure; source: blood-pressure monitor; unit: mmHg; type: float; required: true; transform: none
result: 163 mmHg
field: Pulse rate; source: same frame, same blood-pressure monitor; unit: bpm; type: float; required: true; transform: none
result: 113 bpm
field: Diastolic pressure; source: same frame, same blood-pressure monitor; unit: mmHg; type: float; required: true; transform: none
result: 103 mmHg
